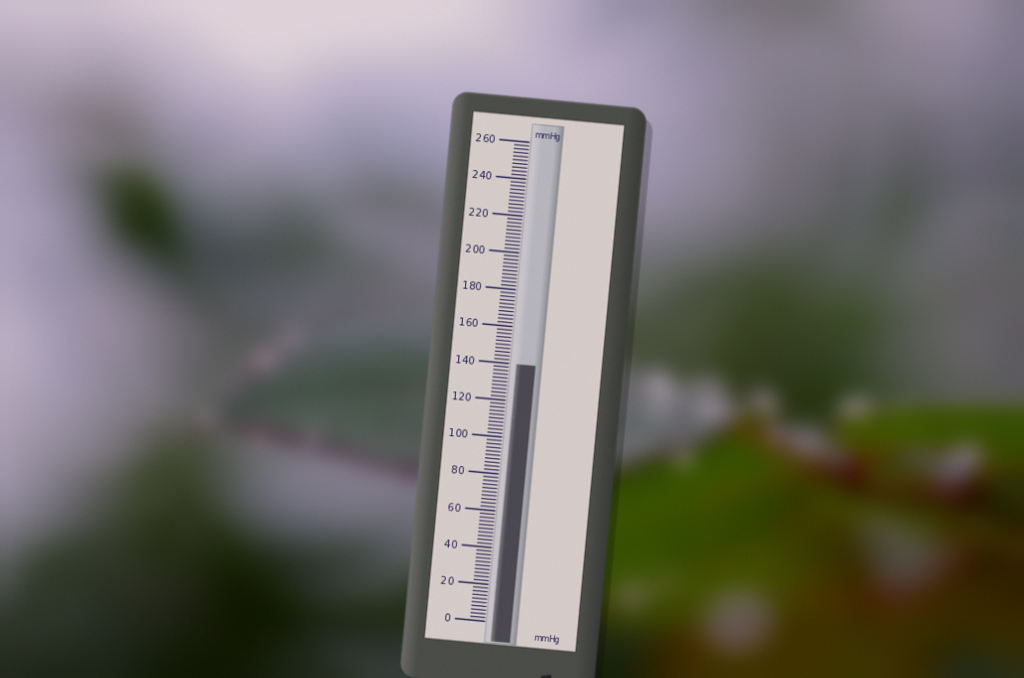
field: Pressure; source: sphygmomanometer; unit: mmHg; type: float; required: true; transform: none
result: 140 mmHg
